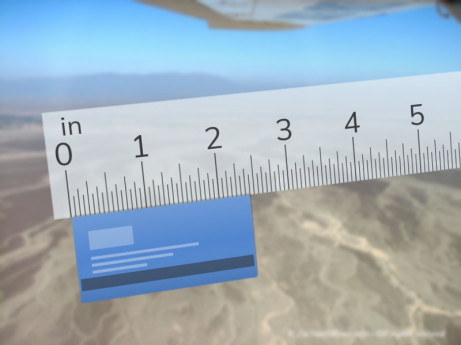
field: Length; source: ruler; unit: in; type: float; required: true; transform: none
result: 2.4375 in
